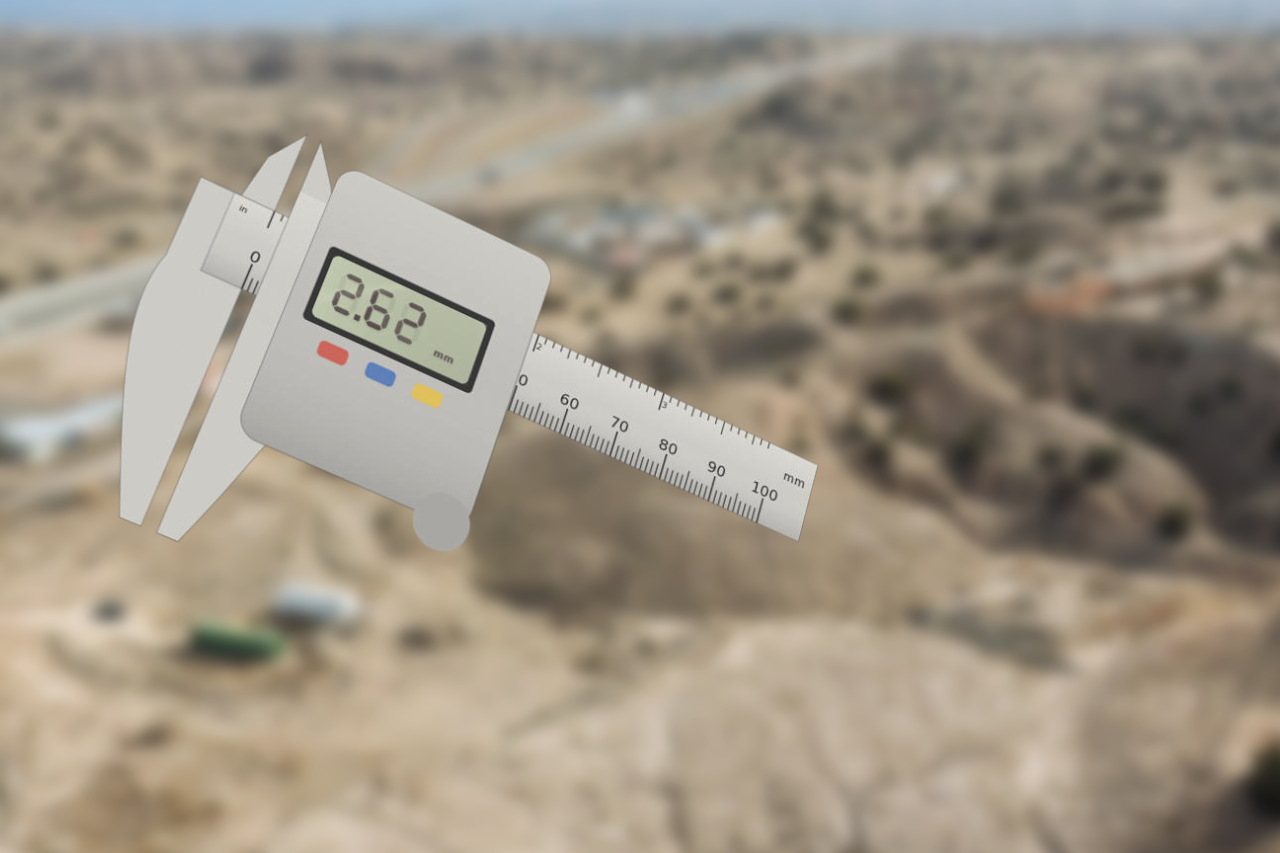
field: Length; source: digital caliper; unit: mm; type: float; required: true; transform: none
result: 2.62 mm
